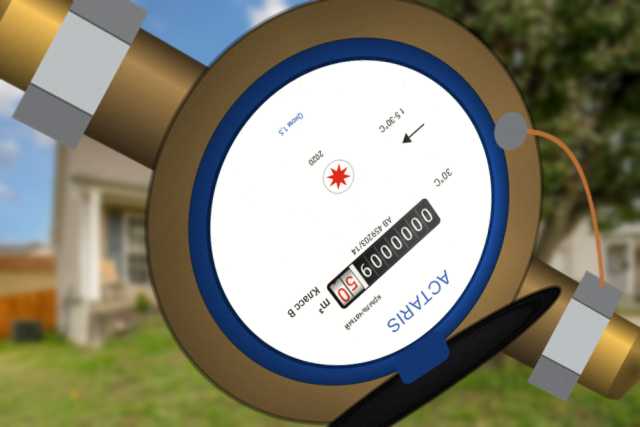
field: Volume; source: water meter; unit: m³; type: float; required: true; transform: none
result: 9.50 m³
